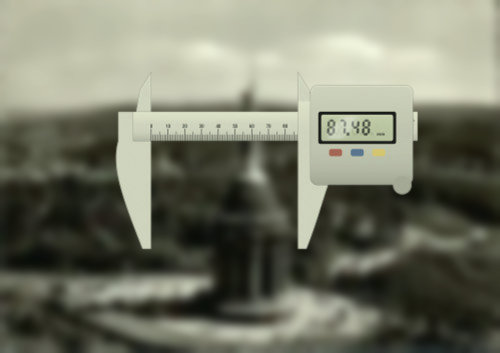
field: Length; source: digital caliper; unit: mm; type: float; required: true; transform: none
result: 87.48 mm
